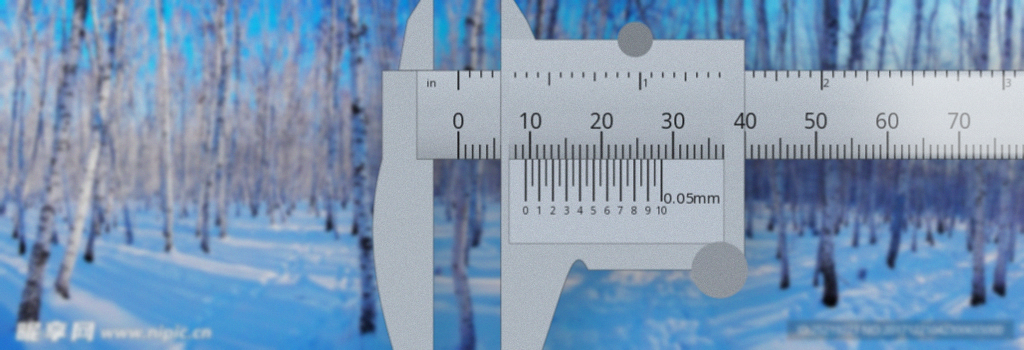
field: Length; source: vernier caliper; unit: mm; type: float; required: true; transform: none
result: 9.4 mm
